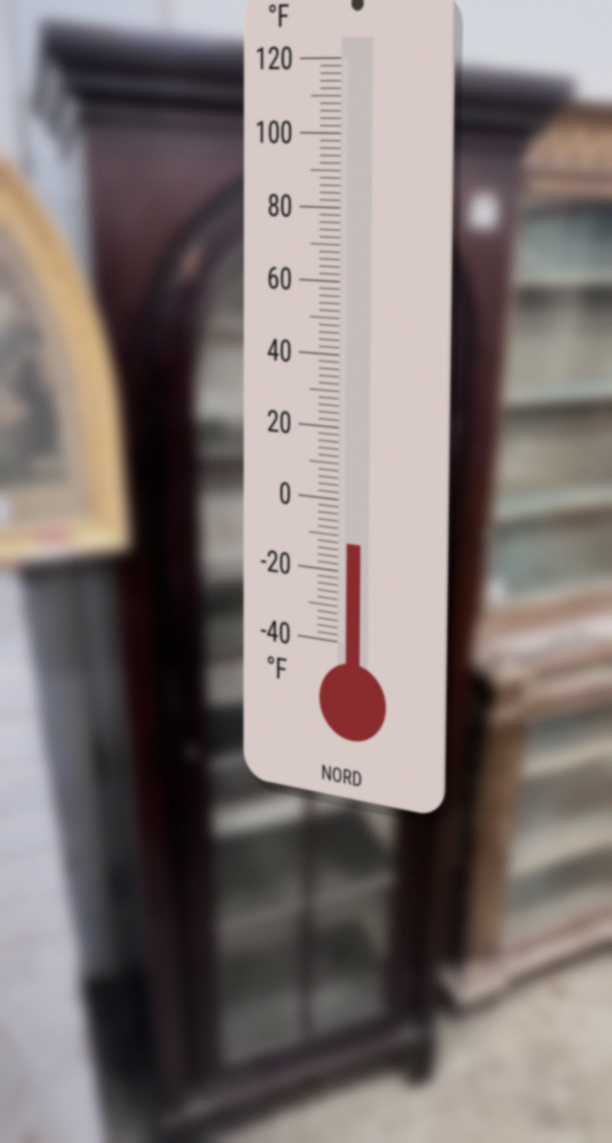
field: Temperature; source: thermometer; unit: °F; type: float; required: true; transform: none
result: -12 °F
